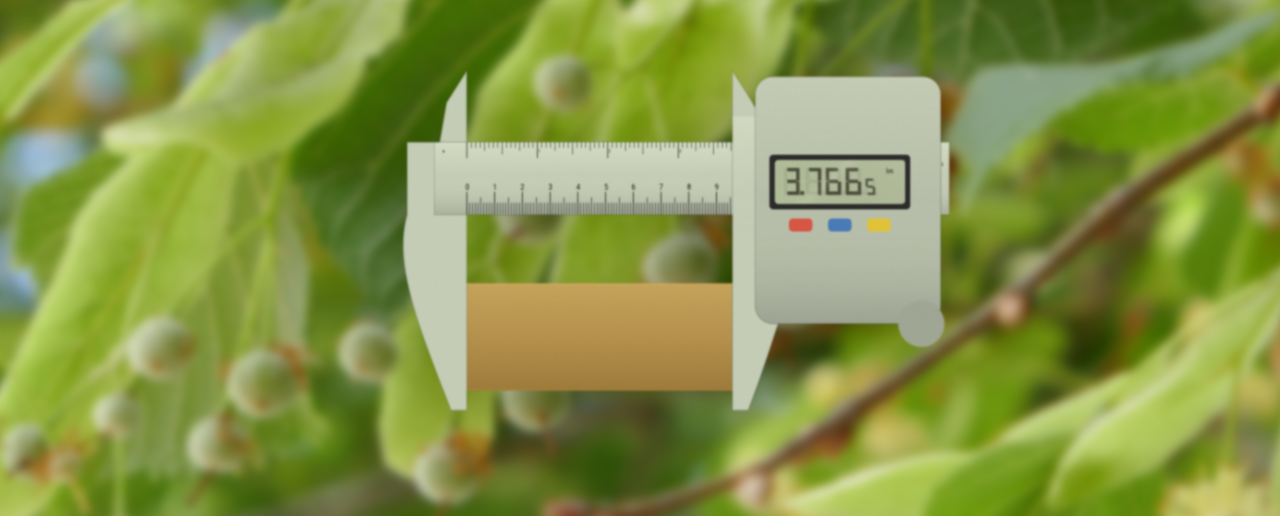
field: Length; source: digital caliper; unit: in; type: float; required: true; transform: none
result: 3.7665 in
